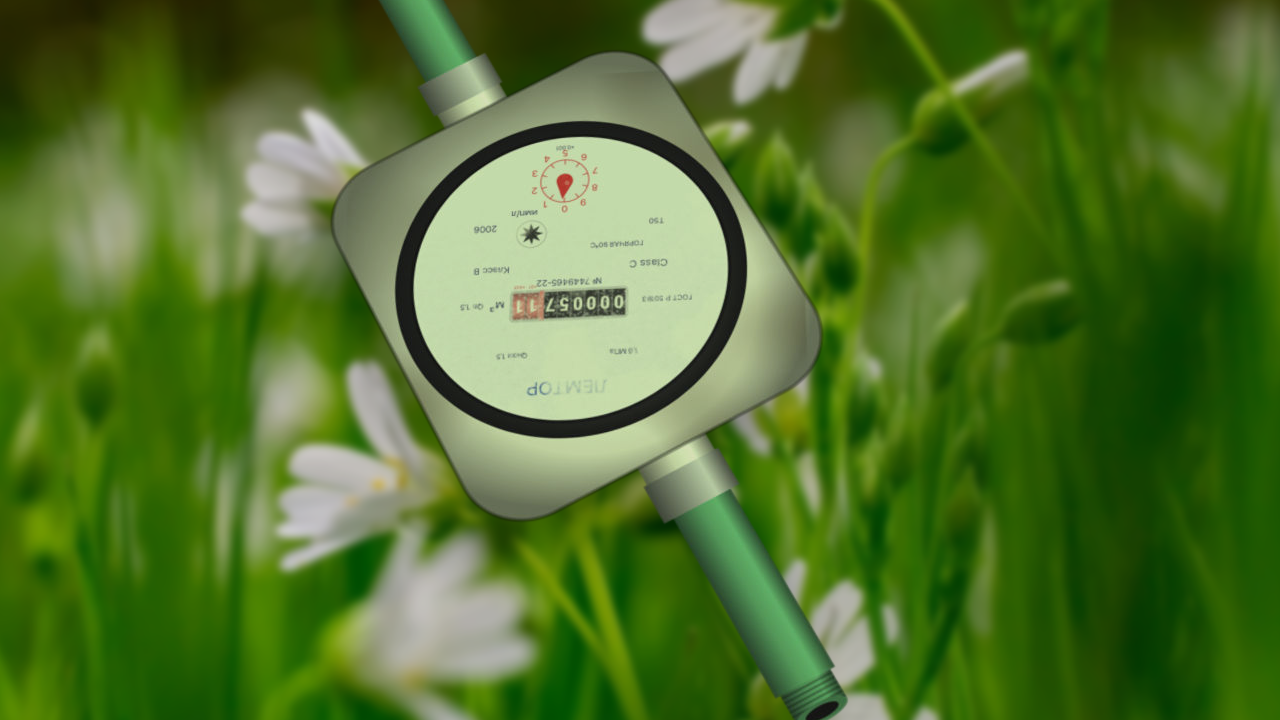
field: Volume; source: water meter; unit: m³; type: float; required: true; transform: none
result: 57.110 m³
